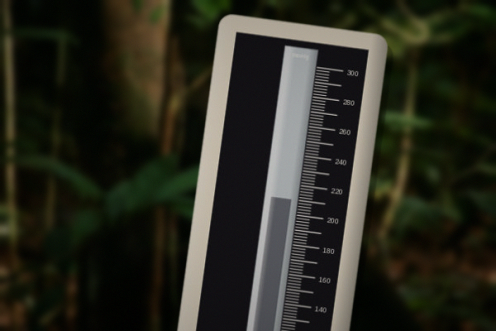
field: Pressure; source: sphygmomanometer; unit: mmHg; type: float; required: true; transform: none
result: 210 mmHg
